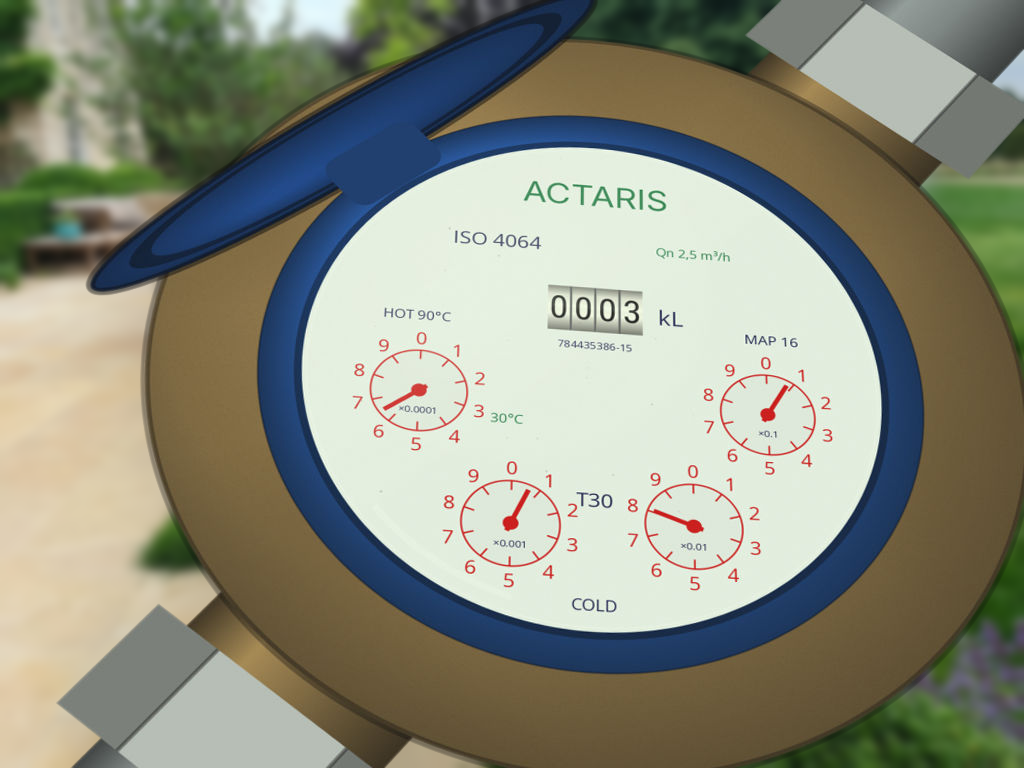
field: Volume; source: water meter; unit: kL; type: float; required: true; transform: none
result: 3.0806 kL
